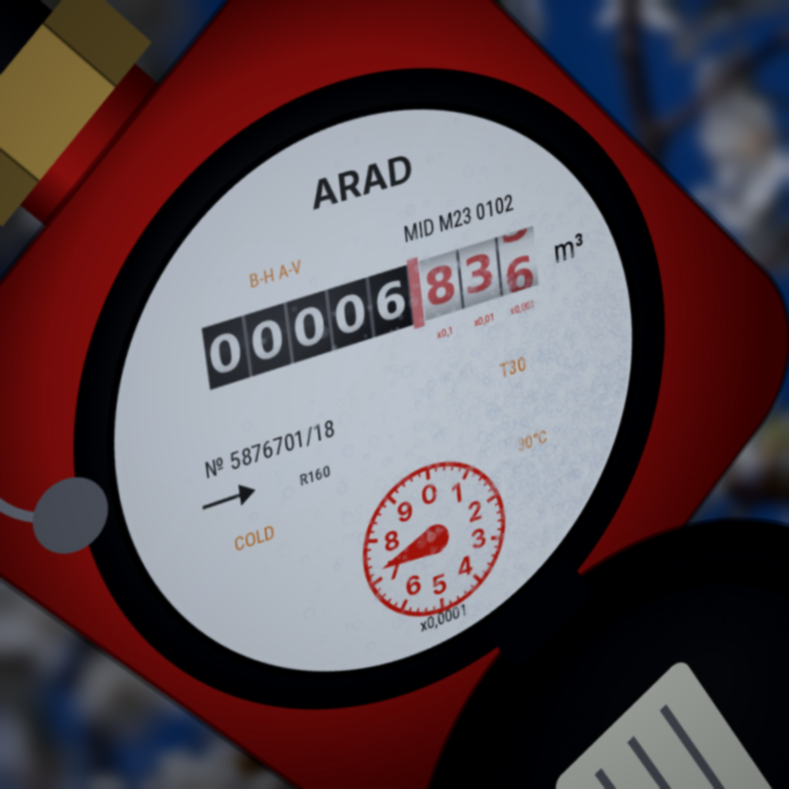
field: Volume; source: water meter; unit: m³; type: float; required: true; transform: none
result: 6.8357 m³
